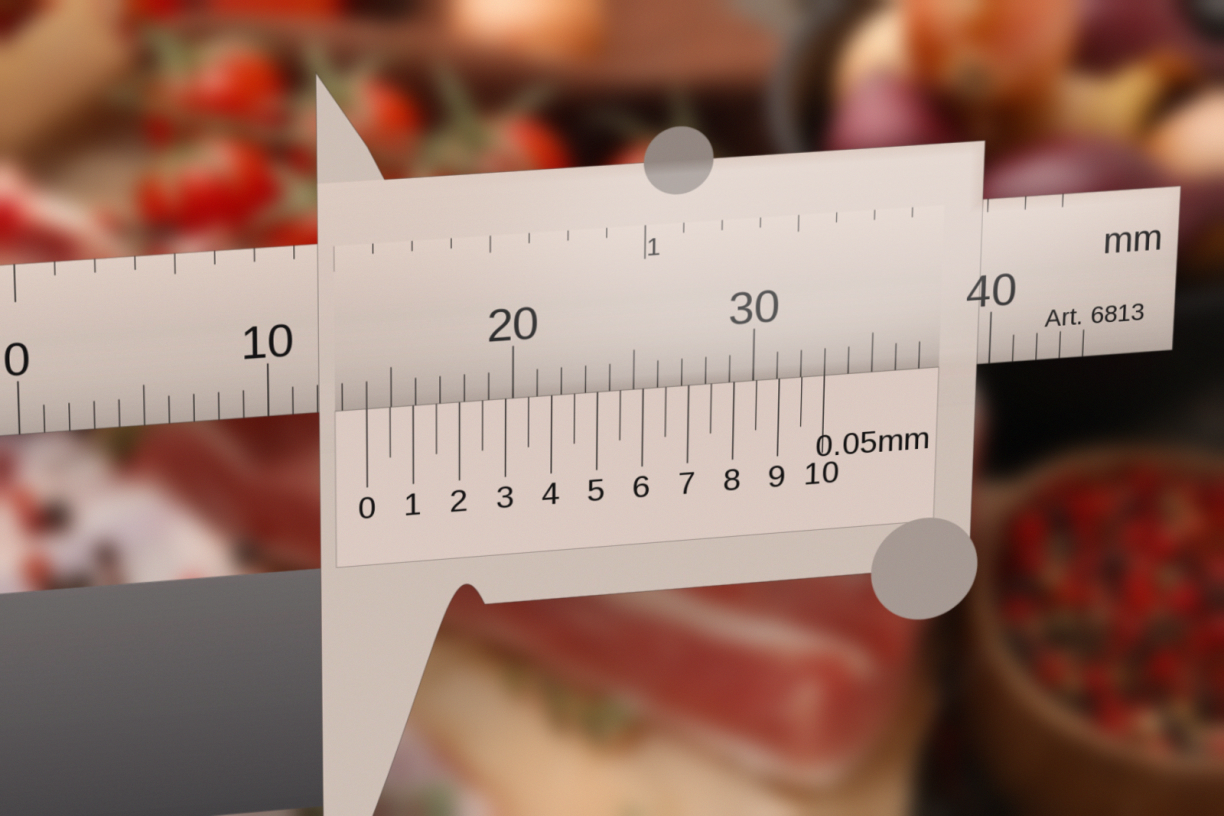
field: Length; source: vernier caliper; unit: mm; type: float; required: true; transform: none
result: 14.00 mm
